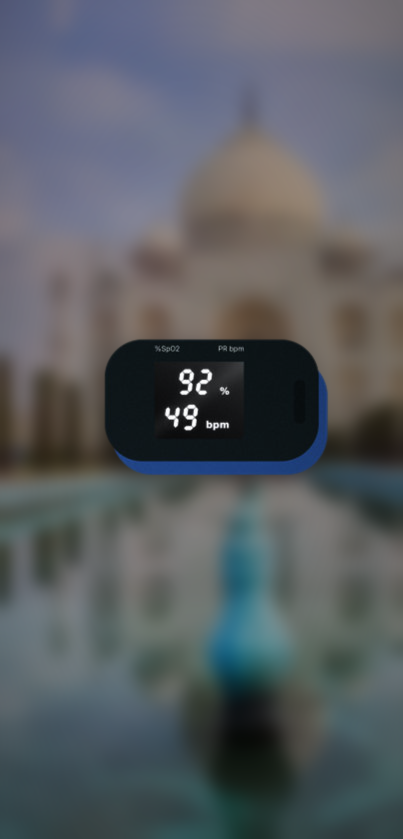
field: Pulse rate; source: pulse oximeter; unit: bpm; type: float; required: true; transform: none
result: 49 bpm
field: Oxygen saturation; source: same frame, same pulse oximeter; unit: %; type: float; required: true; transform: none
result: 92 %
